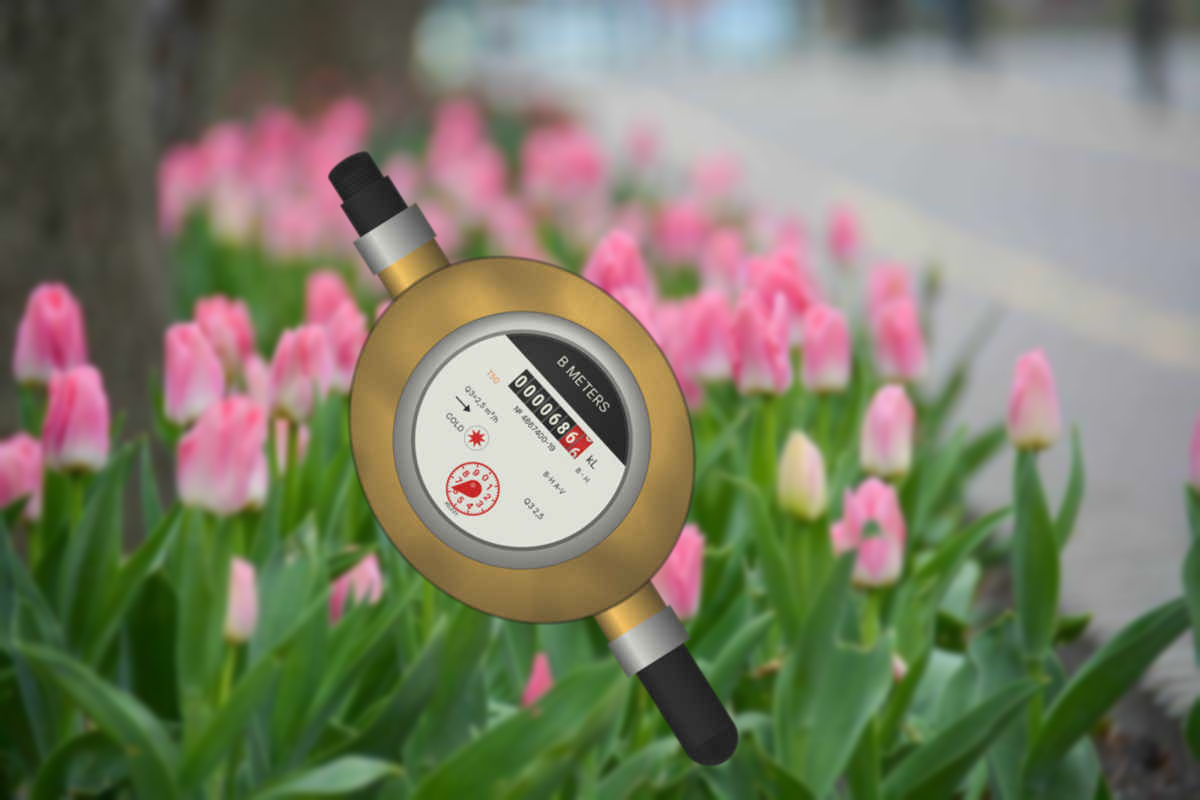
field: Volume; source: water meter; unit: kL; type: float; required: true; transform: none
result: 68.656 kL
